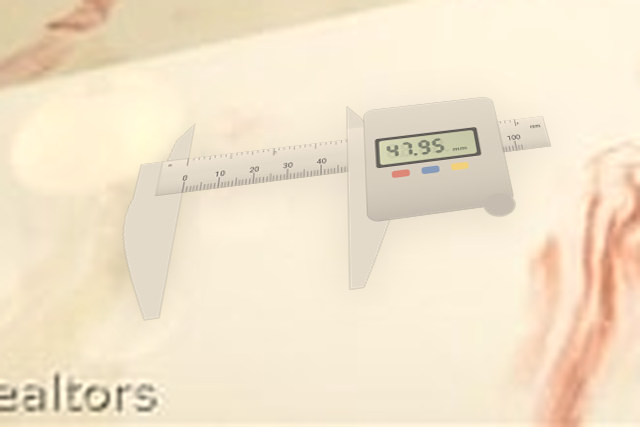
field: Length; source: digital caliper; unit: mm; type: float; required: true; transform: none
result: 47.95 mm
